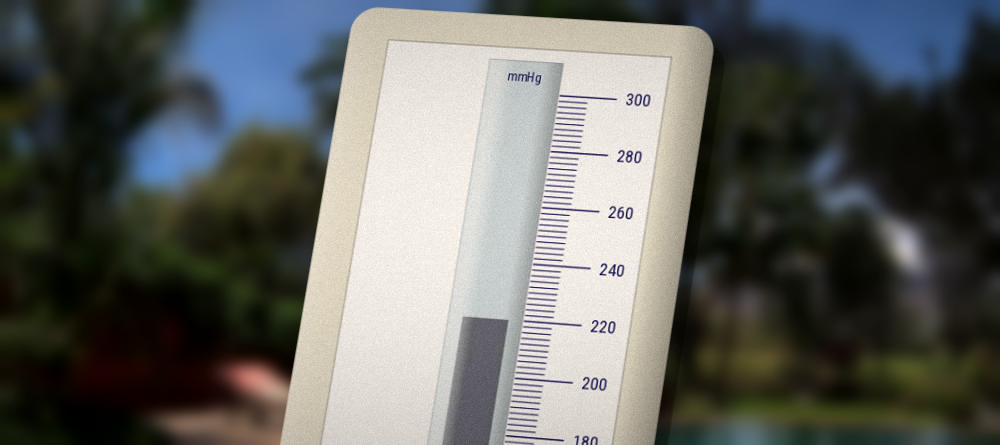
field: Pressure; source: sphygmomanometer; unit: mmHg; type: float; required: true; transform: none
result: 220 mmHg
